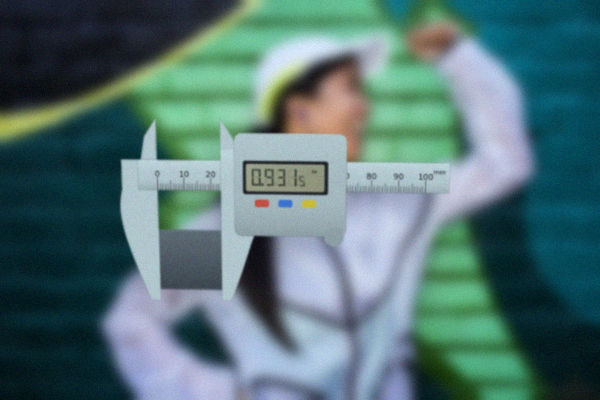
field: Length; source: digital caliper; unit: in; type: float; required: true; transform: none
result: 0.9315 in
